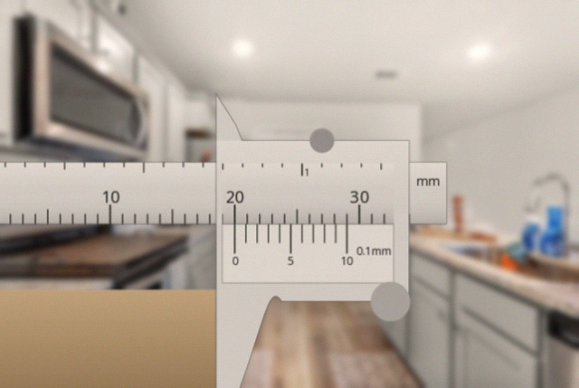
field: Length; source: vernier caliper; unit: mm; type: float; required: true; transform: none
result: 20.0 mm
